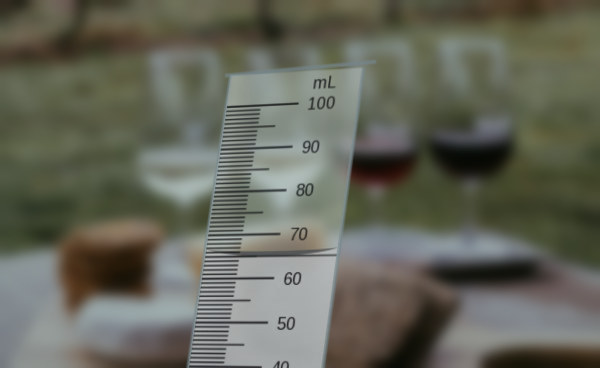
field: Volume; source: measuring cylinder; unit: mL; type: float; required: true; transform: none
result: 65 mL
